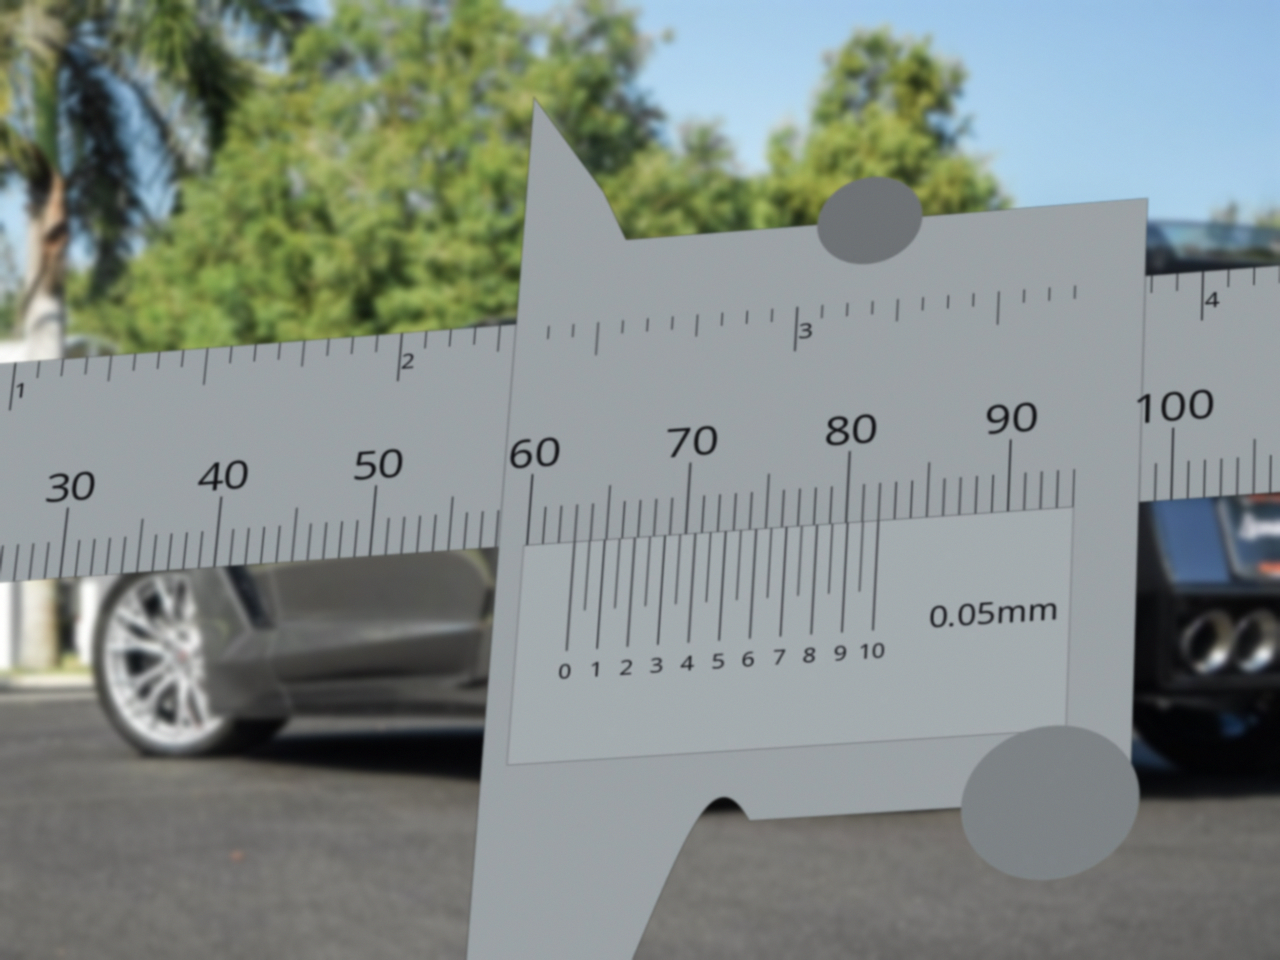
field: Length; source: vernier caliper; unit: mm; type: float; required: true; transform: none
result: 63.0 mm
